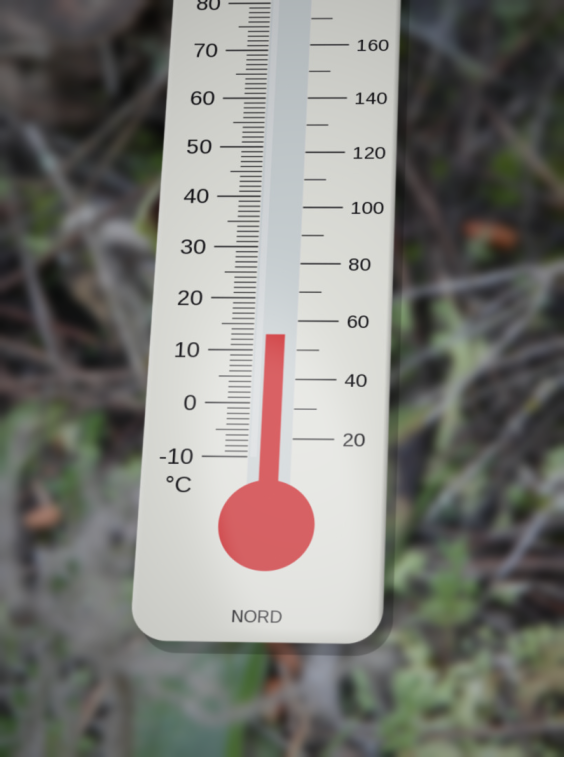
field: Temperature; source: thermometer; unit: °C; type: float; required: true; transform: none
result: 13 °C
